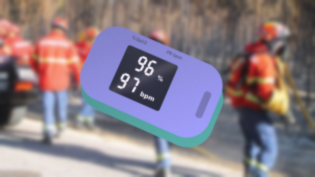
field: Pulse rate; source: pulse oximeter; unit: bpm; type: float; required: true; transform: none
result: 97 bpm
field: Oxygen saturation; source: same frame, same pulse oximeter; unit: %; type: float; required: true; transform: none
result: 96 %
